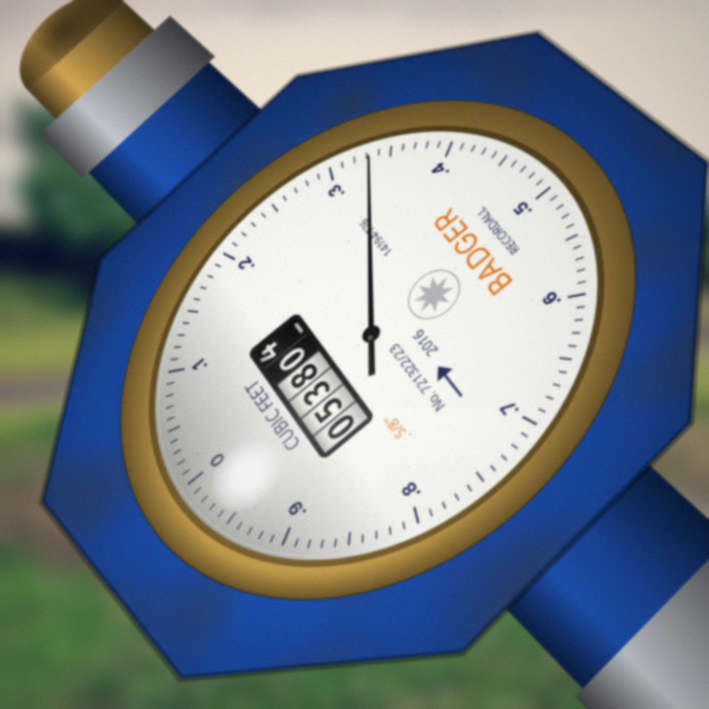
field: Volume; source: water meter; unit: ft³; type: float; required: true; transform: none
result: 53804.33 ft³
